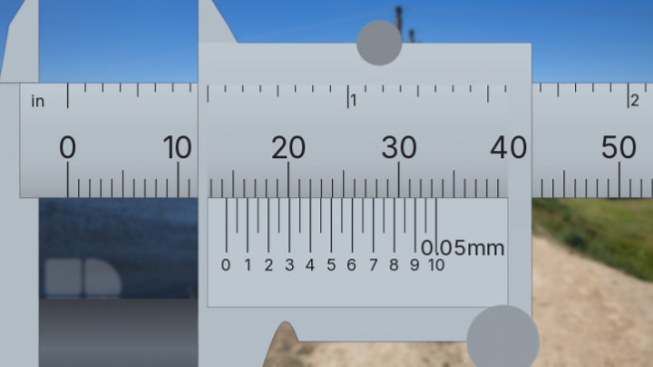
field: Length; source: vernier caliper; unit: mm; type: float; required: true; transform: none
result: 14.4 mm
